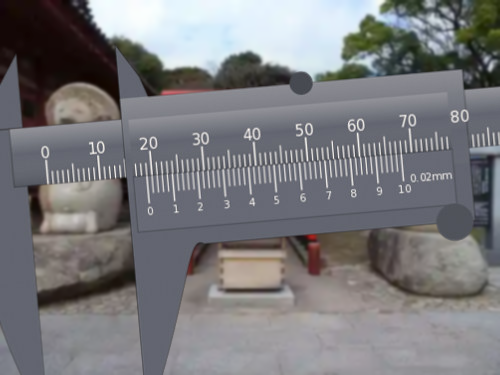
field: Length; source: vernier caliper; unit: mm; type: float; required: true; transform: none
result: 19.0 mm
